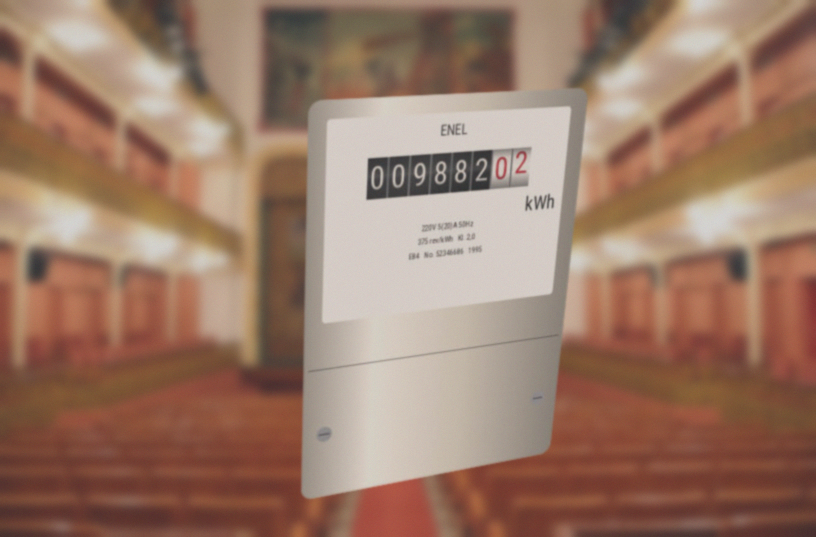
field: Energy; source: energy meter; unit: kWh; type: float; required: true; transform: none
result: 9882.02 kWh
